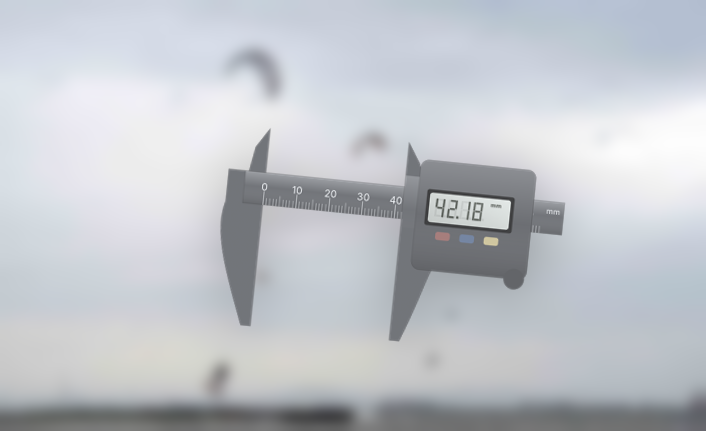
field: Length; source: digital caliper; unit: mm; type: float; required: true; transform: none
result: 42.18 mm
